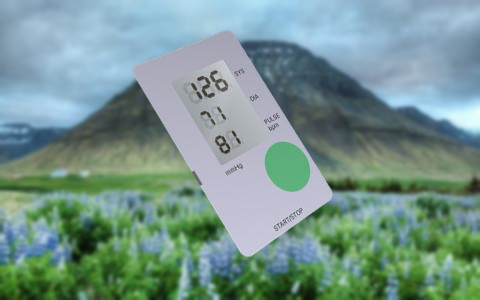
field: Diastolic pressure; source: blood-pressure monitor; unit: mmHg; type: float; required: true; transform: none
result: 71 mmHg
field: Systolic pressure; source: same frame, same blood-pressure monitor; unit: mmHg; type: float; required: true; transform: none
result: 126 mmHg
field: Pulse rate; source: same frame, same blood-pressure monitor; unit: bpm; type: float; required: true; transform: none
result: 81 bpm
